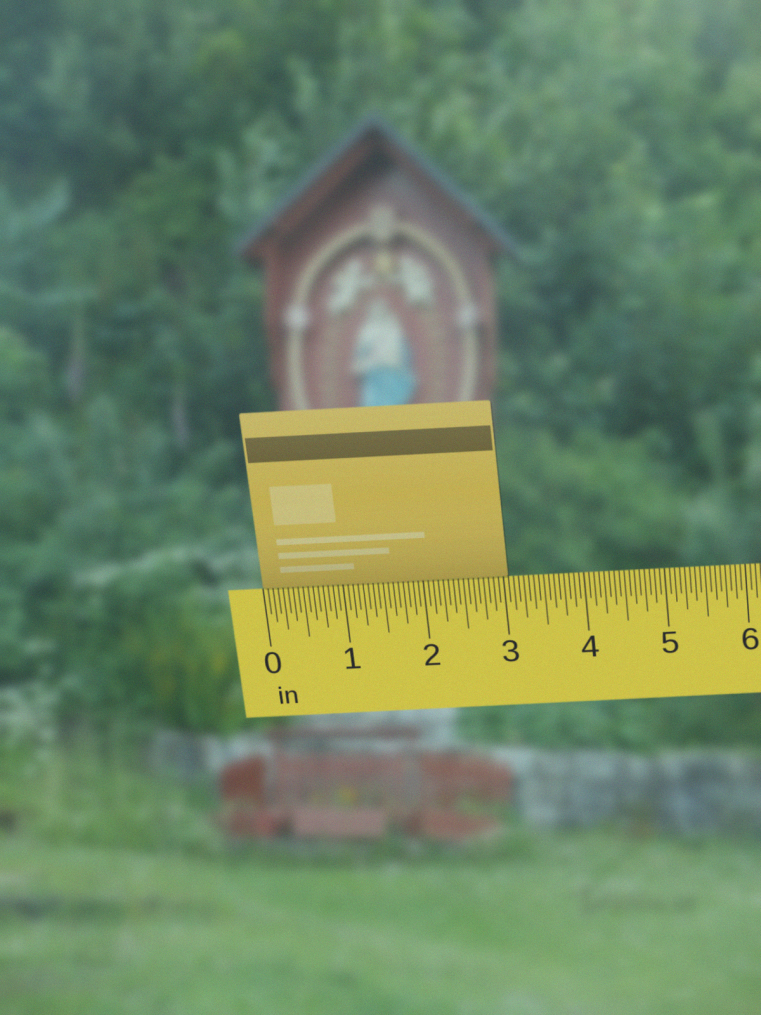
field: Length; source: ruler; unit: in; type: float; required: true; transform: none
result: 3.0625 in
